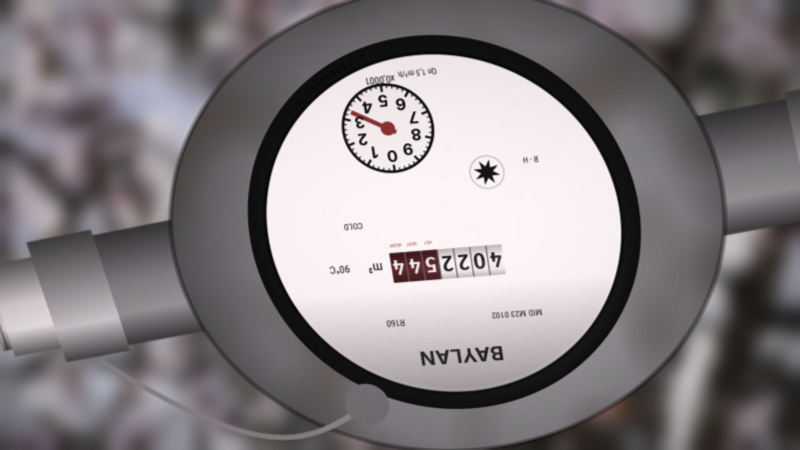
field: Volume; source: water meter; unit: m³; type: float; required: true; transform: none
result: 4022.5443 m³
